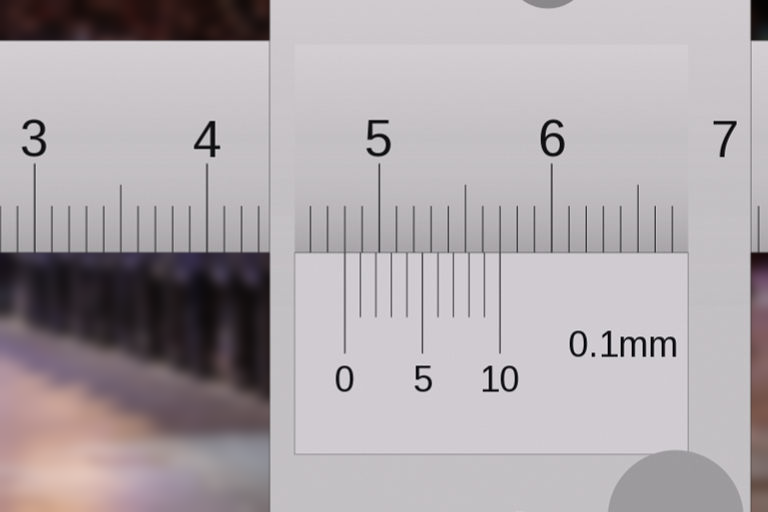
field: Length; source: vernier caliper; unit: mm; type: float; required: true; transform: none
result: 48.0 mm
